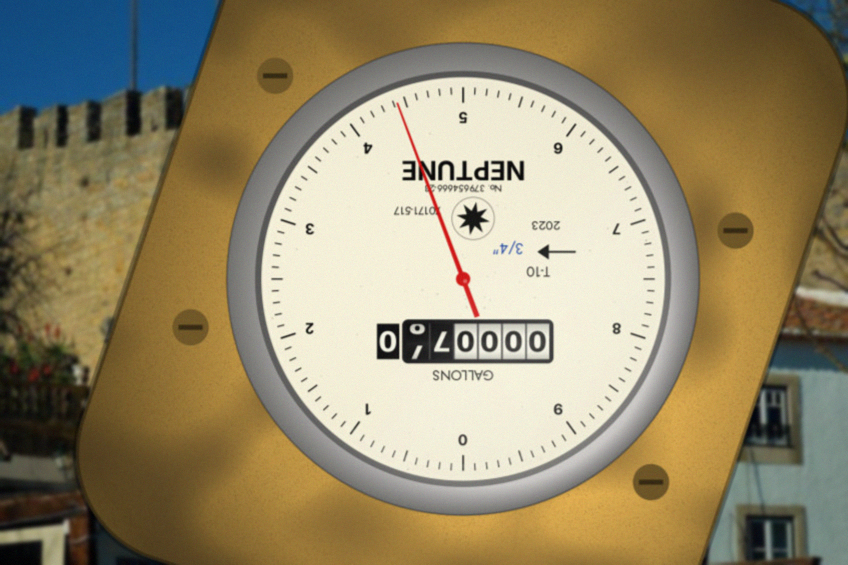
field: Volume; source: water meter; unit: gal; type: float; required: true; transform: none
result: 774.4 gal
